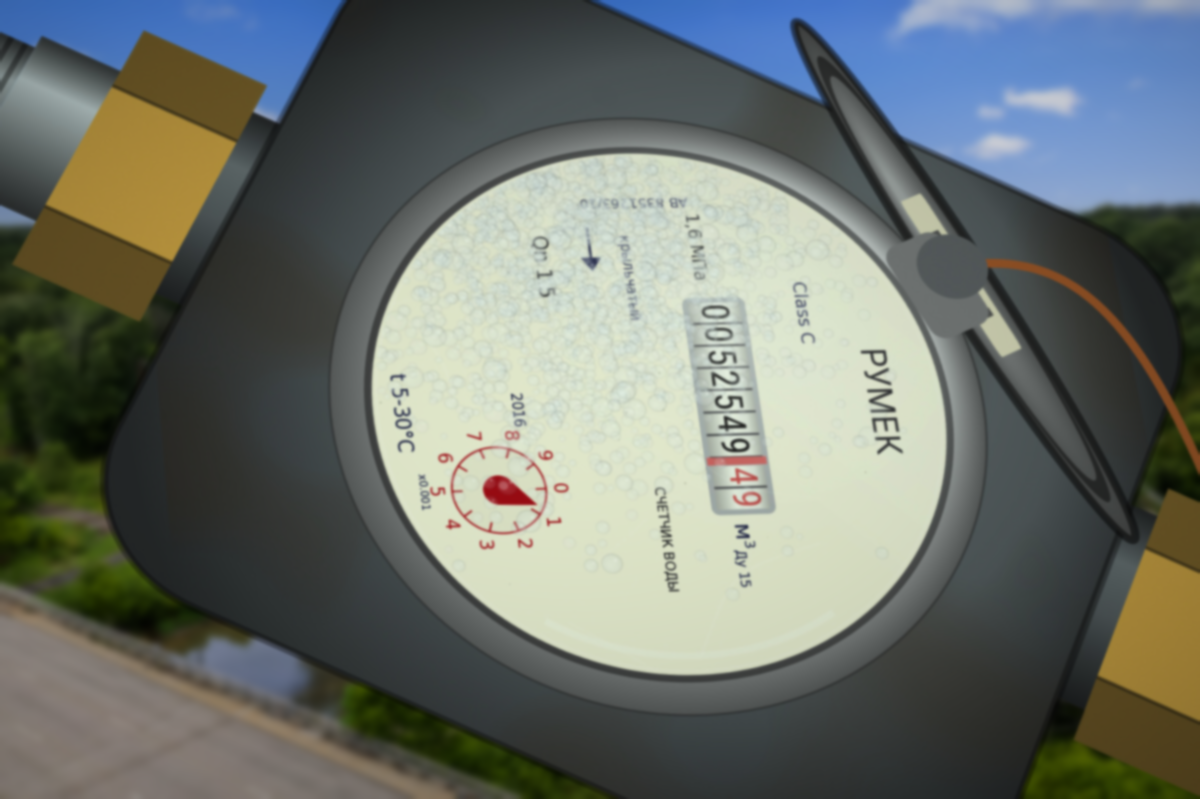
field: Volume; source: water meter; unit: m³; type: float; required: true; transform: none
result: 52549.490 m³
